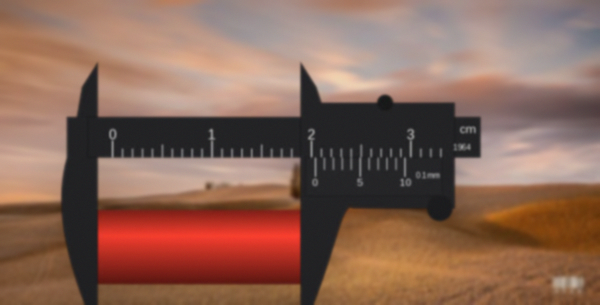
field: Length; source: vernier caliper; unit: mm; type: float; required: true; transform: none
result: 20.4 mm
